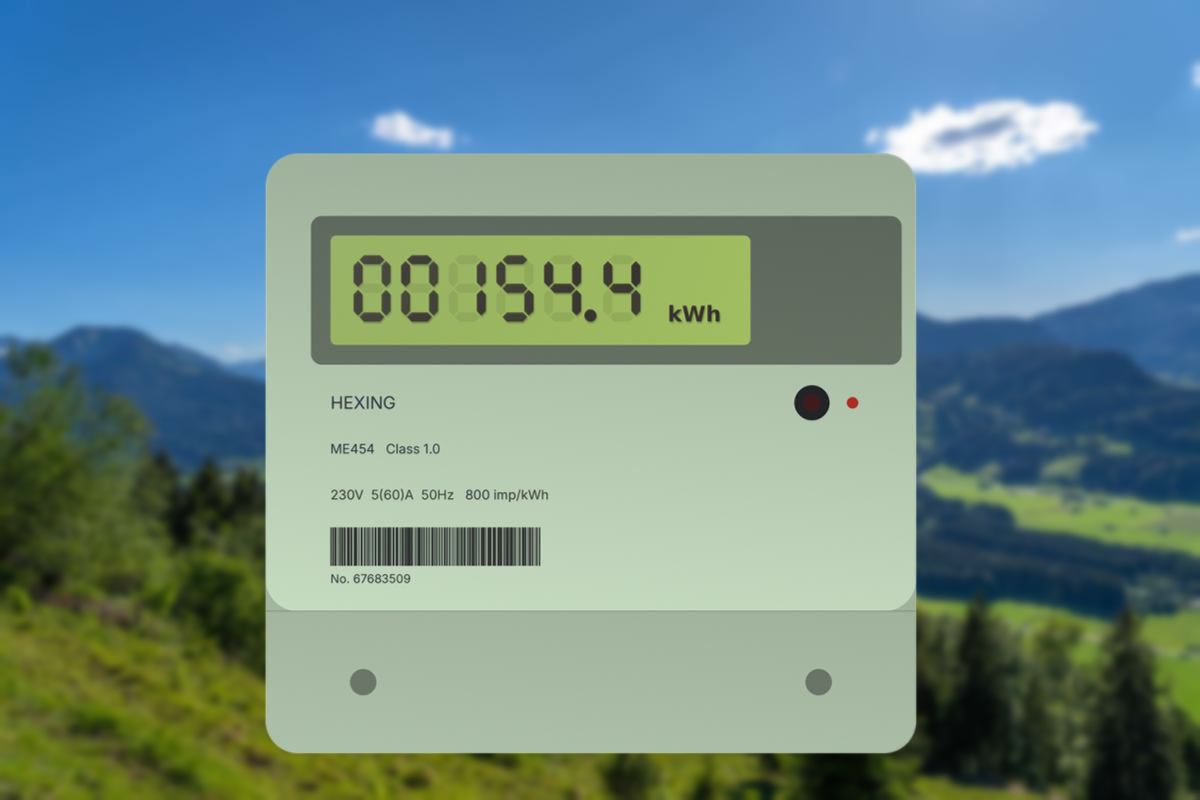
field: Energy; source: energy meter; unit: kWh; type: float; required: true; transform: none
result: 154.4 kWh
